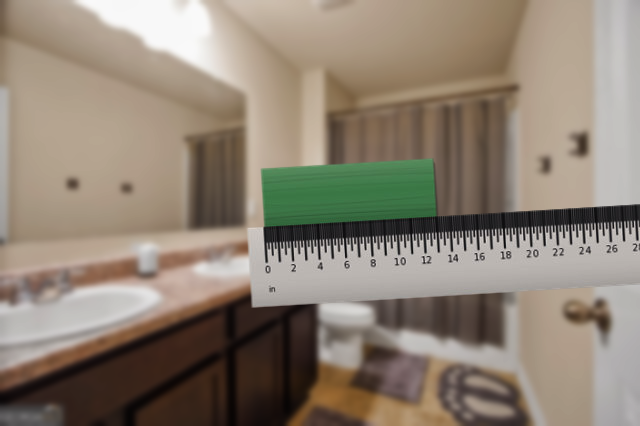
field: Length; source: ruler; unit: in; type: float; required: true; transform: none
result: 13 in
